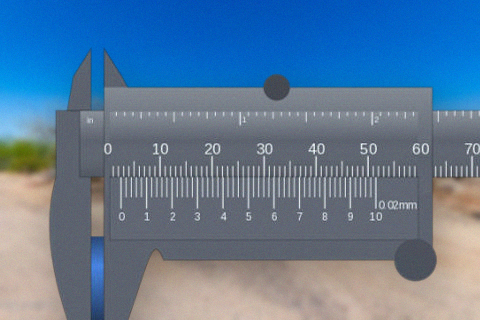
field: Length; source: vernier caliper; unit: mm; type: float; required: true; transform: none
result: 2.5 mm
